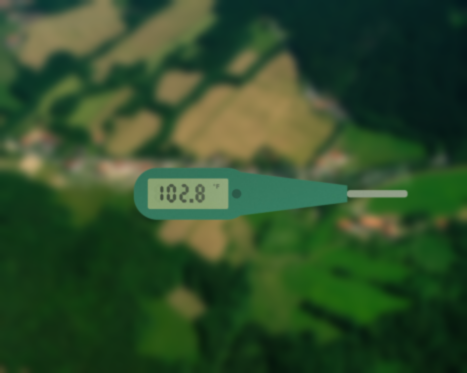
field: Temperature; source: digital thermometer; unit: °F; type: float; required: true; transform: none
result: 102.8 °F
